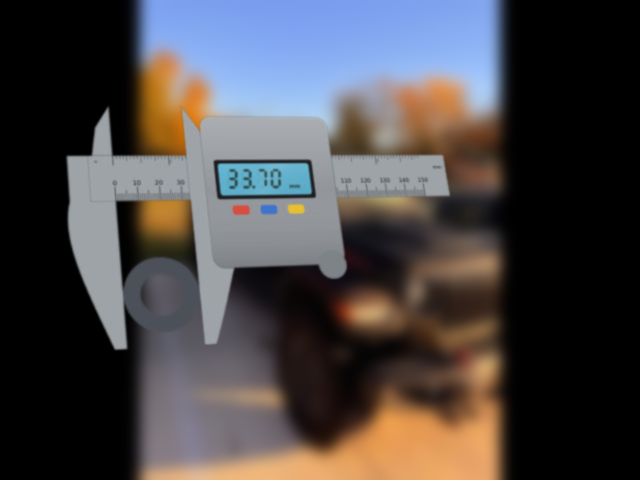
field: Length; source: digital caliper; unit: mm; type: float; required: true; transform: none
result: 33.70 mm
